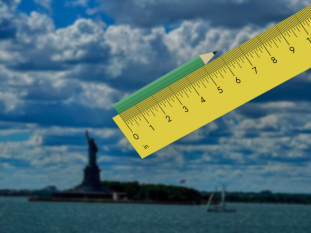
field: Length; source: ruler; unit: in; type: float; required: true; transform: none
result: 6 in
